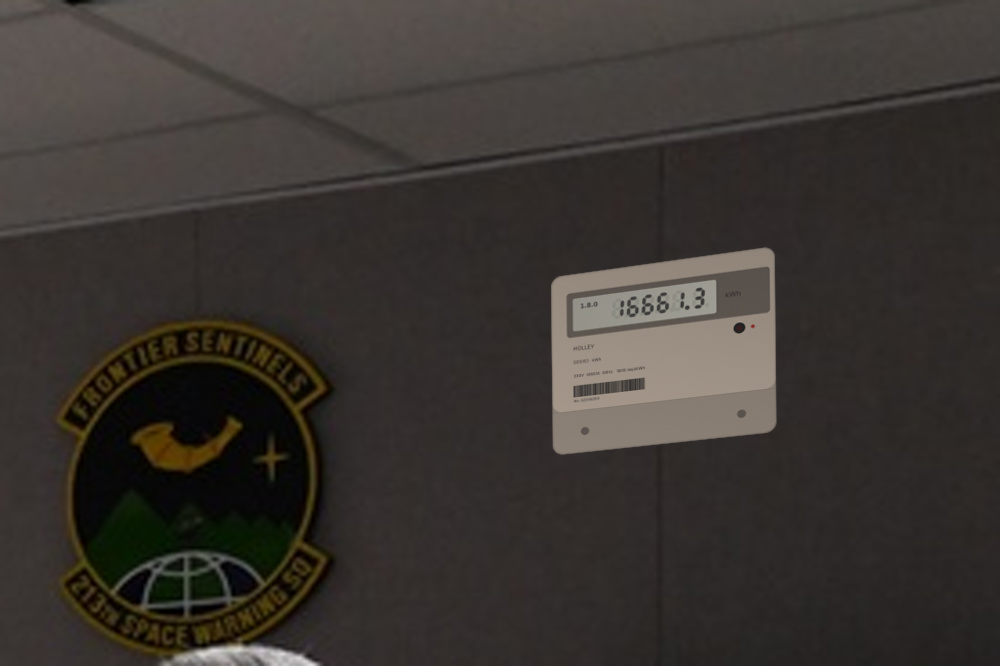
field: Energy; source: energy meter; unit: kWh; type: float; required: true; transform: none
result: 16661.3 kWh
